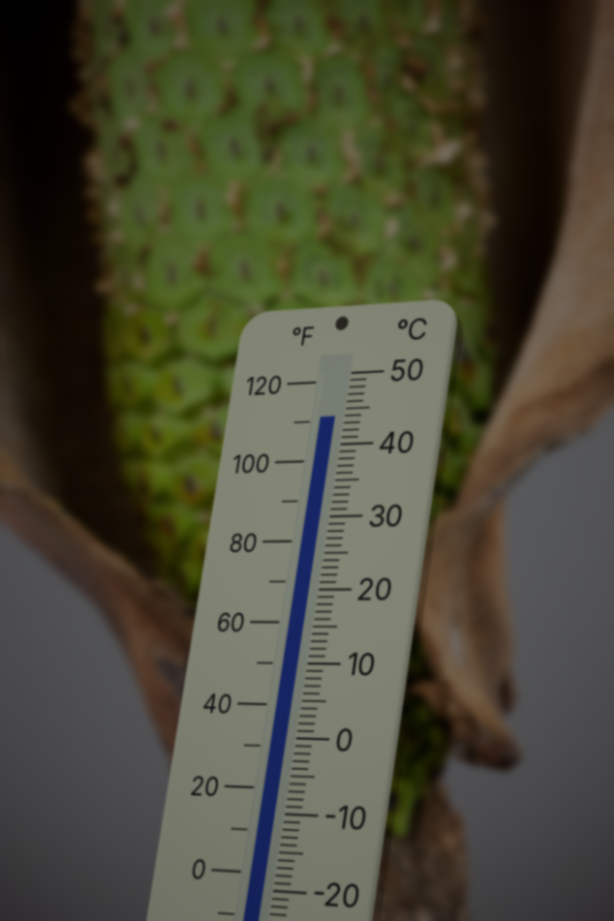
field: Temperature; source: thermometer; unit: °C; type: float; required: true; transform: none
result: 44 °C
